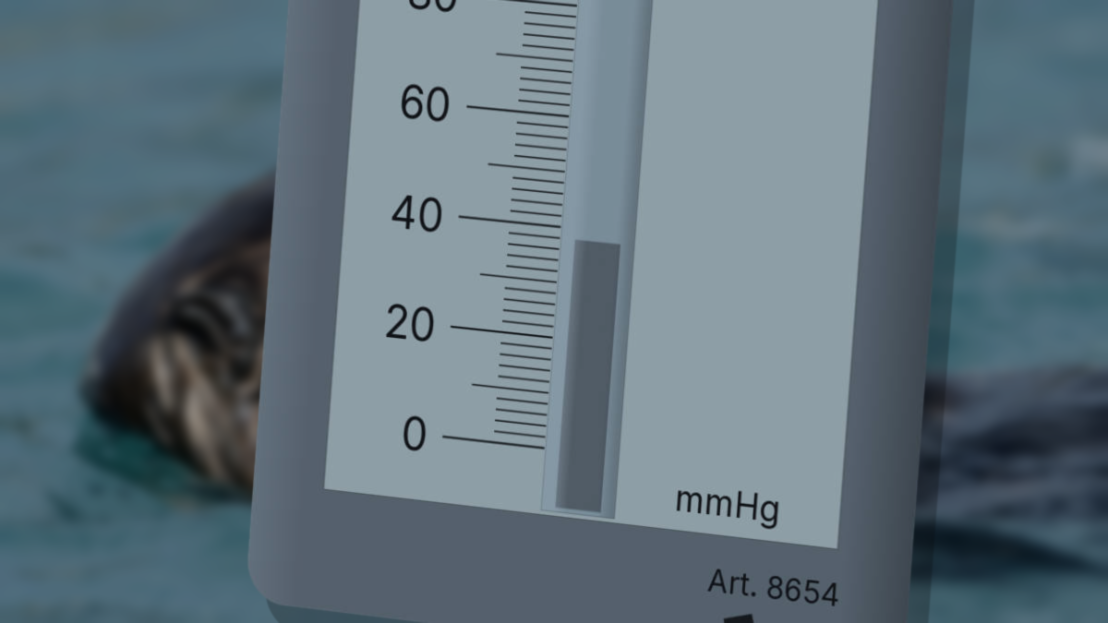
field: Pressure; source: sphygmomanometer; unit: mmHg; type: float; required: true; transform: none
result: 38 mmHg
